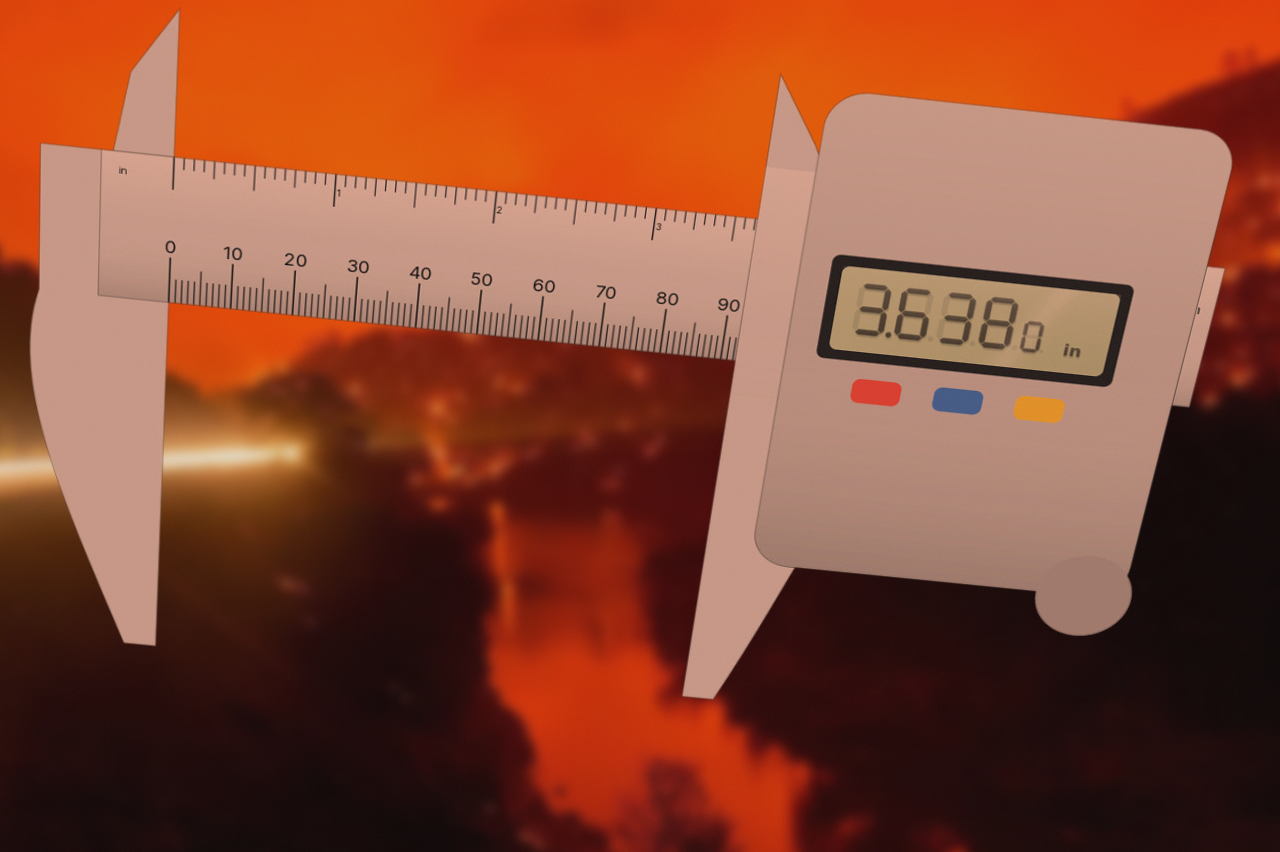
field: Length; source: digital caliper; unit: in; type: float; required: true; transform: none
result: 3.6380 in
